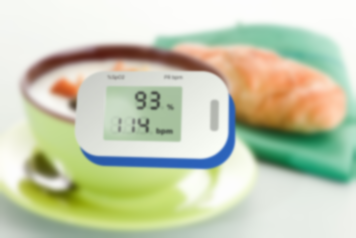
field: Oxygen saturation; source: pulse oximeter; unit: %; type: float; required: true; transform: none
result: 93 %
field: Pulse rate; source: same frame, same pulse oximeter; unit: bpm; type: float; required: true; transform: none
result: 114 bpm
